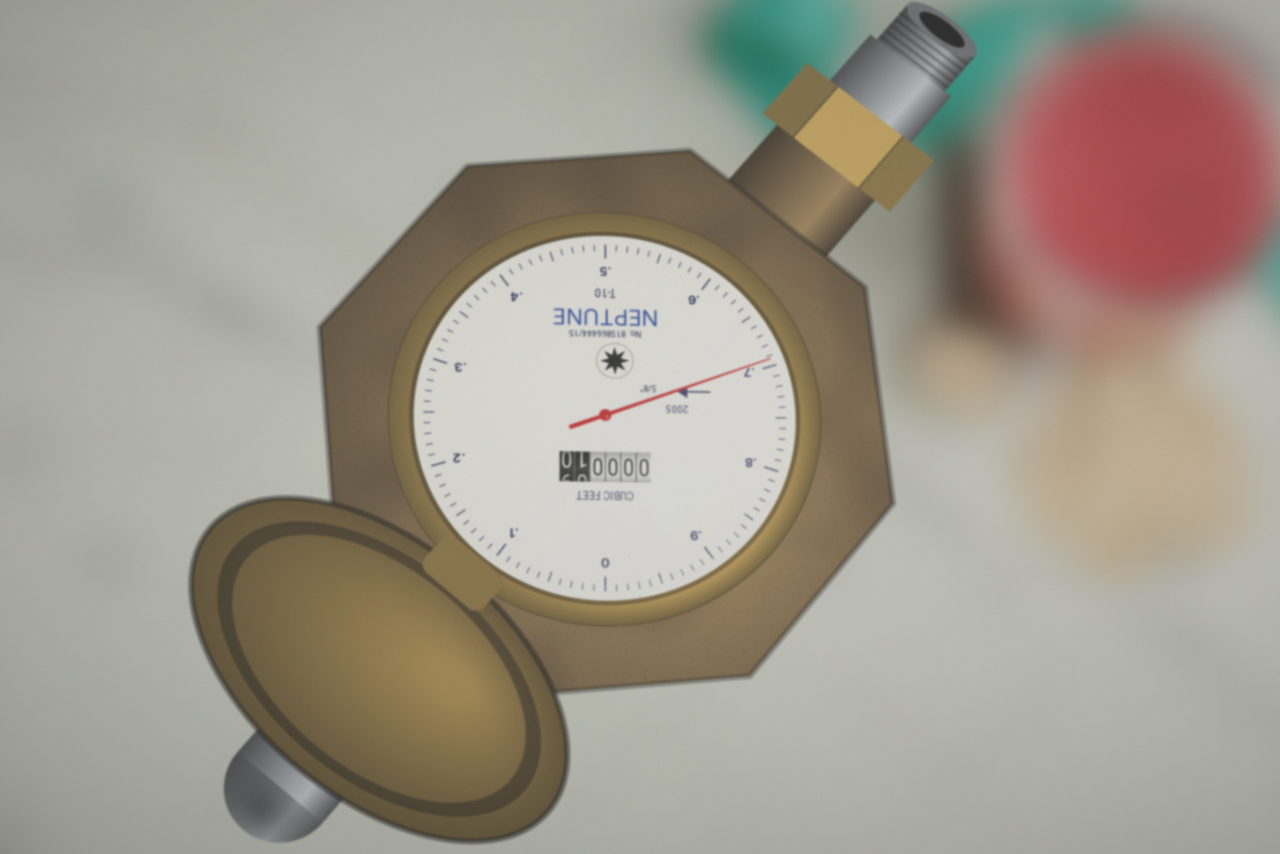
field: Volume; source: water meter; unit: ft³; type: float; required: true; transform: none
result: 9.69 ft³
